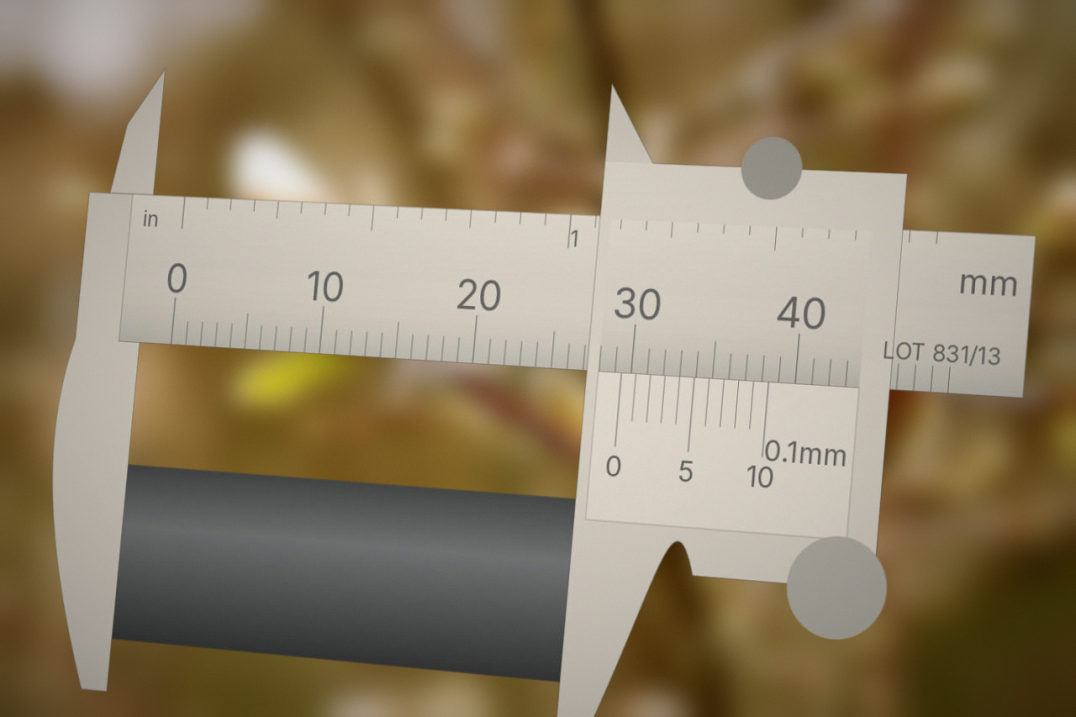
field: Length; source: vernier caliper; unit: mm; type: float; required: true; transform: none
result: 29.4 mm
